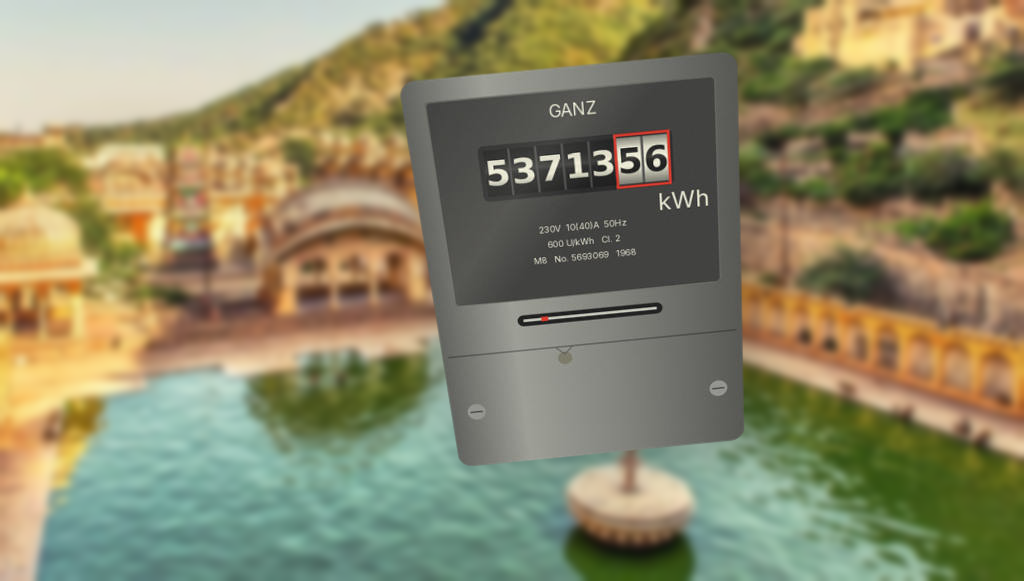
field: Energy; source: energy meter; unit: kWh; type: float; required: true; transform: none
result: 53713.56 kWh
